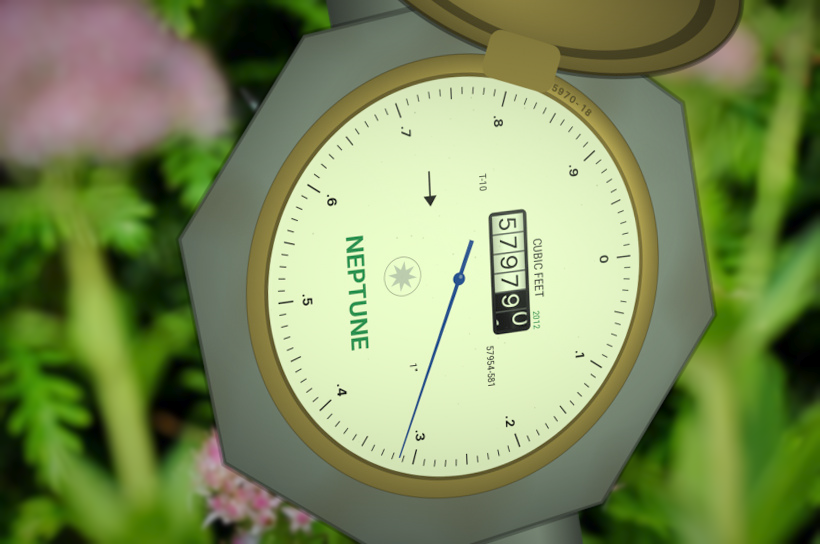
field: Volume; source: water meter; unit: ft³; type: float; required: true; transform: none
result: 579790.31 ft³
